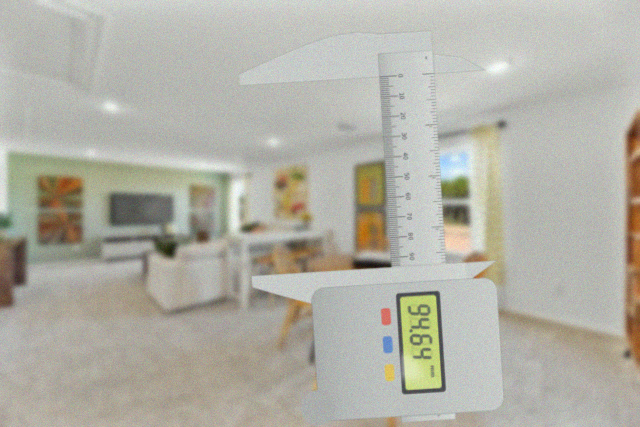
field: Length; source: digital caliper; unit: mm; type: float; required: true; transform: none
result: 94.64 mm
